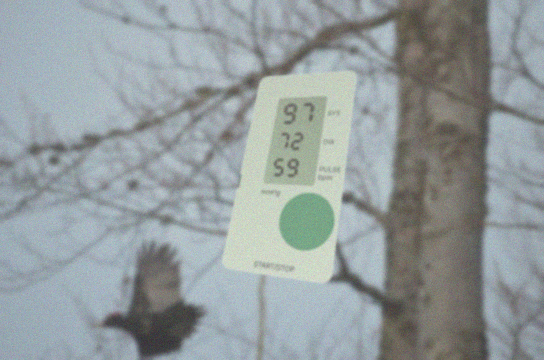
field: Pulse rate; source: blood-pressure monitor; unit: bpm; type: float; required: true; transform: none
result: 59 bpm
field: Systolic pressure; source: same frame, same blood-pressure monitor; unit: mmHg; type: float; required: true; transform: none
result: 97 mmHg
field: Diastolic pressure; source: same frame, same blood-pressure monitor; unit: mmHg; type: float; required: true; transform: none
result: 72 mmHg
